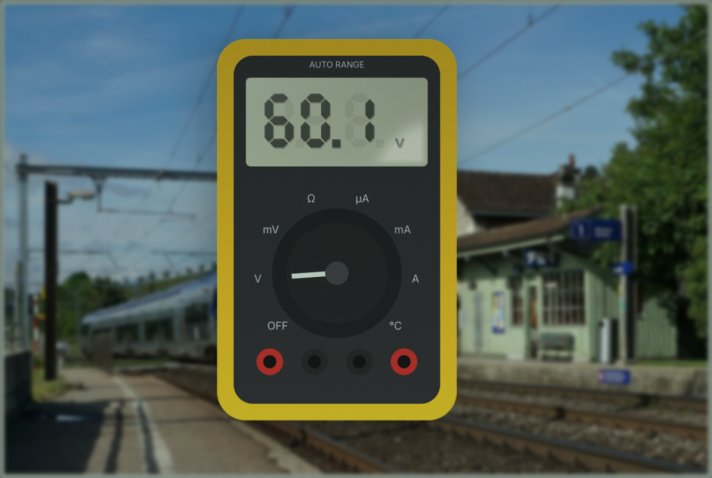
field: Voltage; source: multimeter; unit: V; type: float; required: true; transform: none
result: 60.1 V
